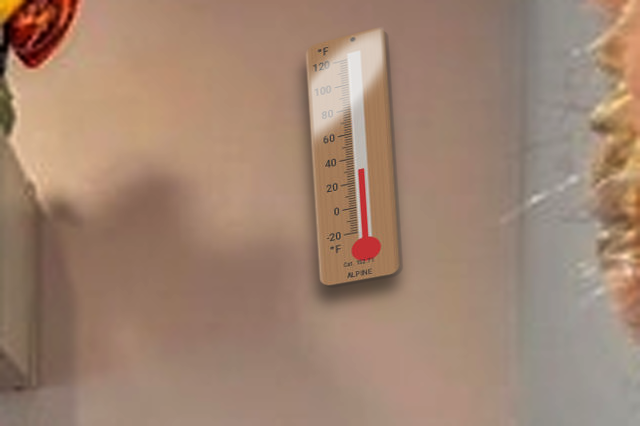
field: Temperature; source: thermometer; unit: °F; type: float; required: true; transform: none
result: 30 °F
